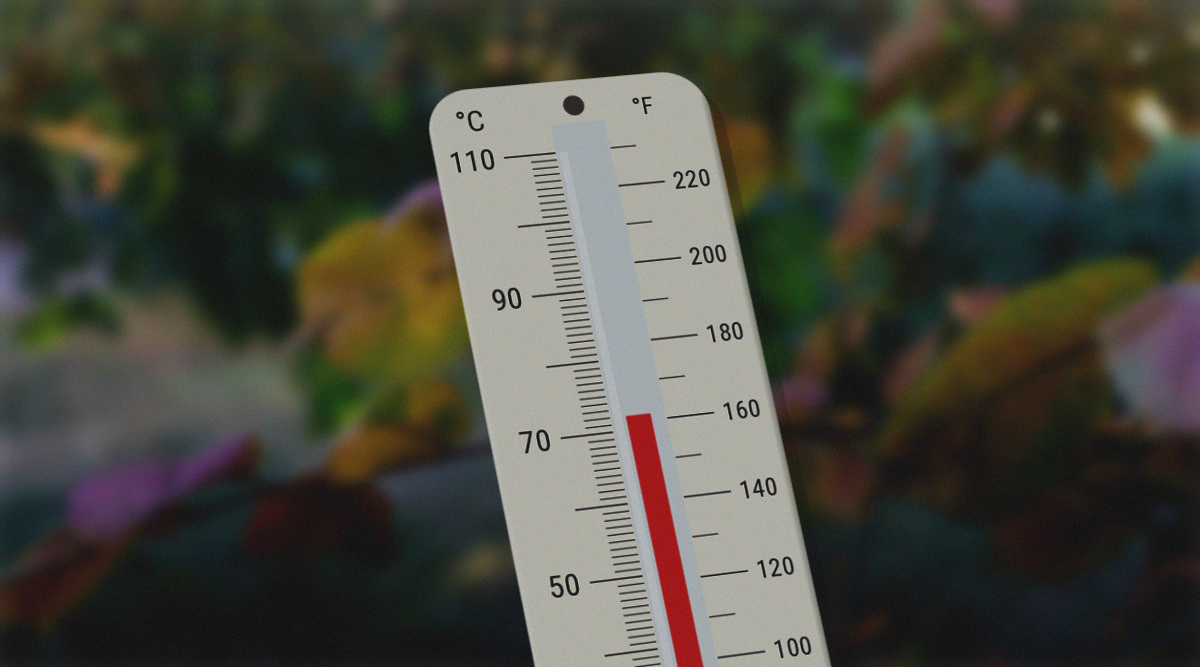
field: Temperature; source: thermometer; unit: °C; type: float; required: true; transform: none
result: 72 °C
